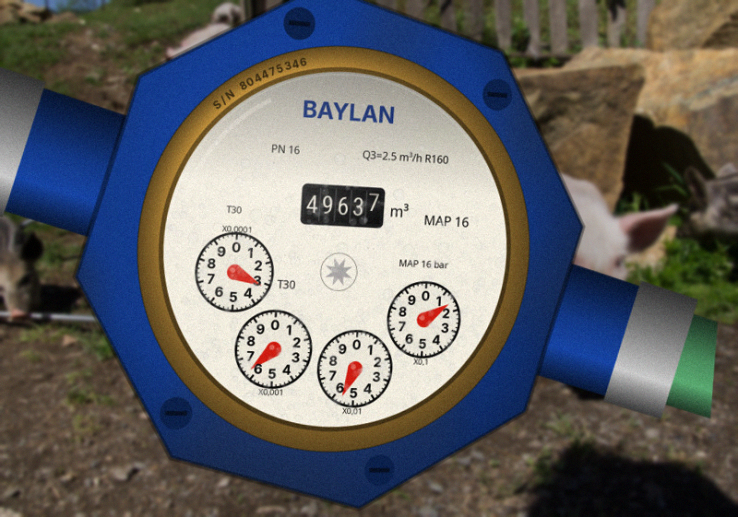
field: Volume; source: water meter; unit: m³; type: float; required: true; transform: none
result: 49637.1563 m³
